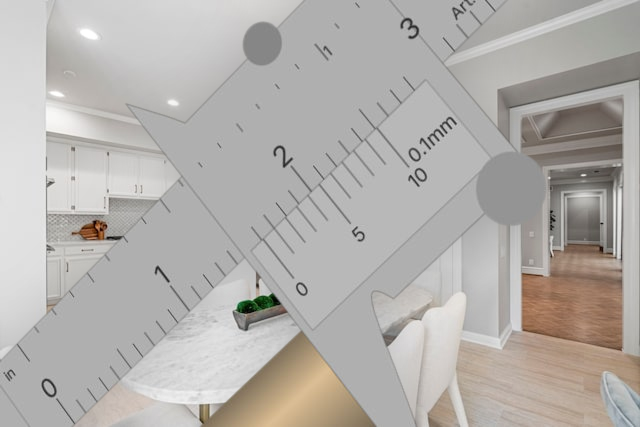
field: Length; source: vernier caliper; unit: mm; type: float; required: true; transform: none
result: 16.1 mm
